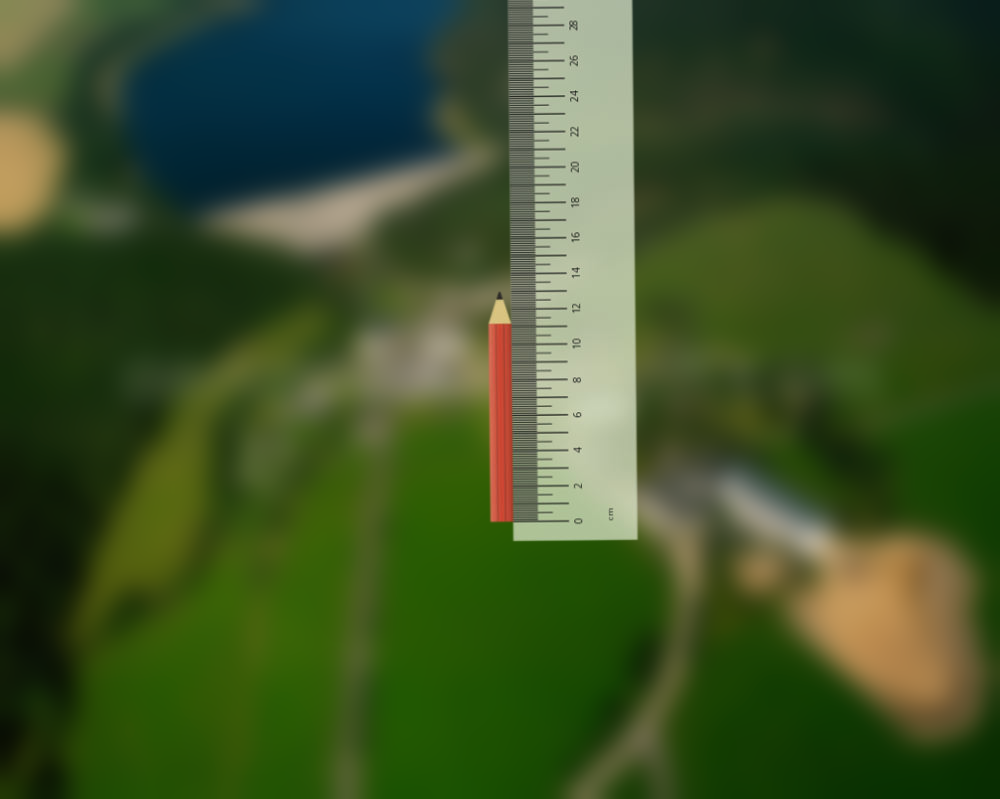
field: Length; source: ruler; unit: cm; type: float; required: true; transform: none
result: 13 cm
